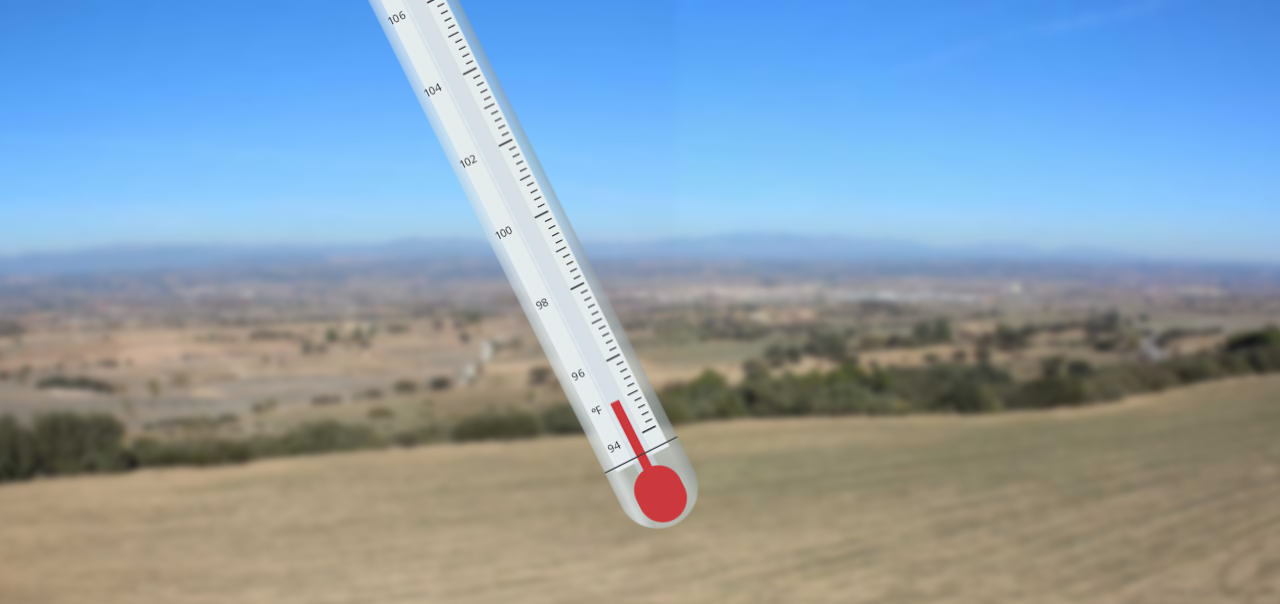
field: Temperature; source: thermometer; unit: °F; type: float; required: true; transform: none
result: 95 °F
